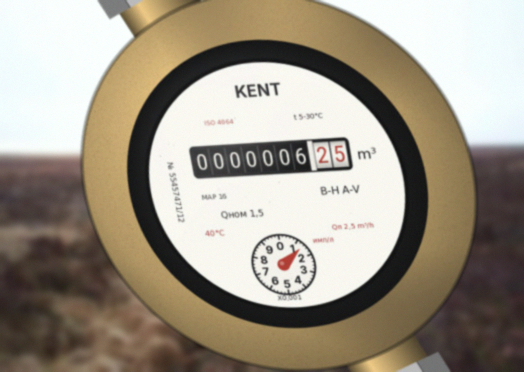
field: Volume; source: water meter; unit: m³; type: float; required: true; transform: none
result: 6.251 m³
